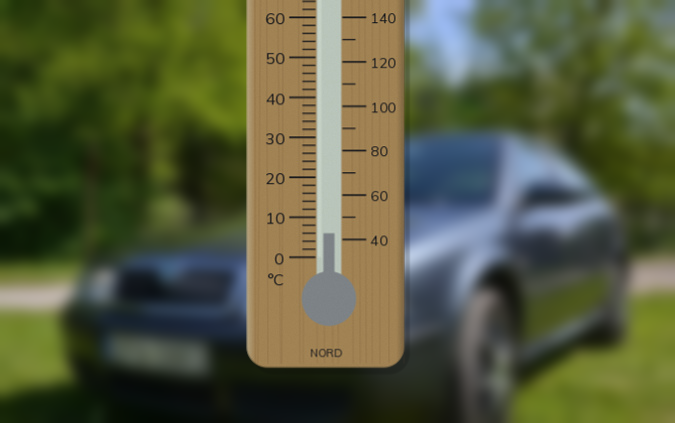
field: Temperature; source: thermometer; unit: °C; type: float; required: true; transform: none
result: 6 °C
